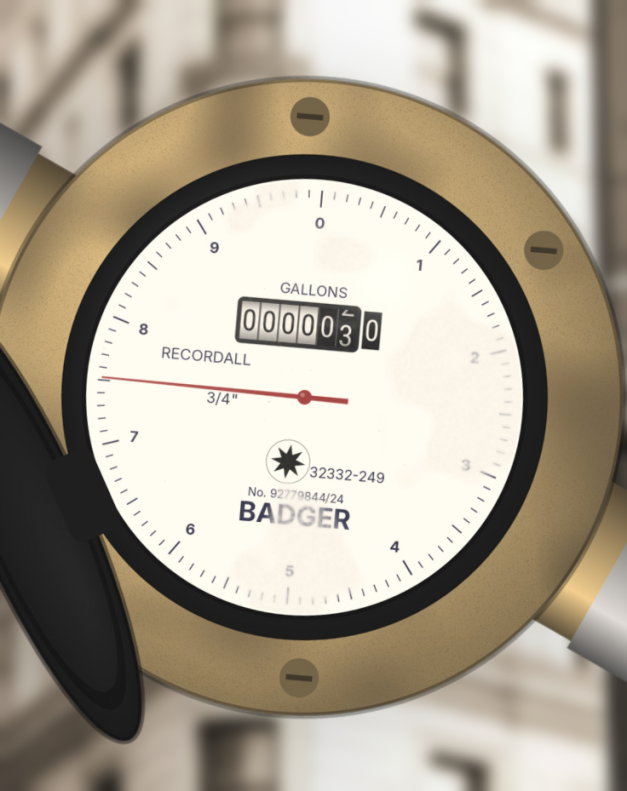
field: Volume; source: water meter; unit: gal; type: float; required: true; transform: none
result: 27.5 gal
